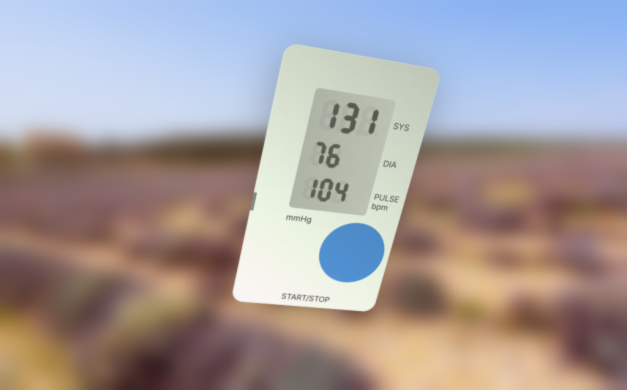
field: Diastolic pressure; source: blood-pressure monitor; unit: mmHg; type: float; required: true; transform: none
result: 76 mmHg
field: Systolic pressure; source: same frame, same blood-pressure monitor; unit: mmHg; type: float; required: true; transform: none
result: 131 mmHg
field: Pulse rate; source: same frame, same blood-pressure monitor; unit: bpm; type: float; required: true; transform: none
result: 104 bpm
